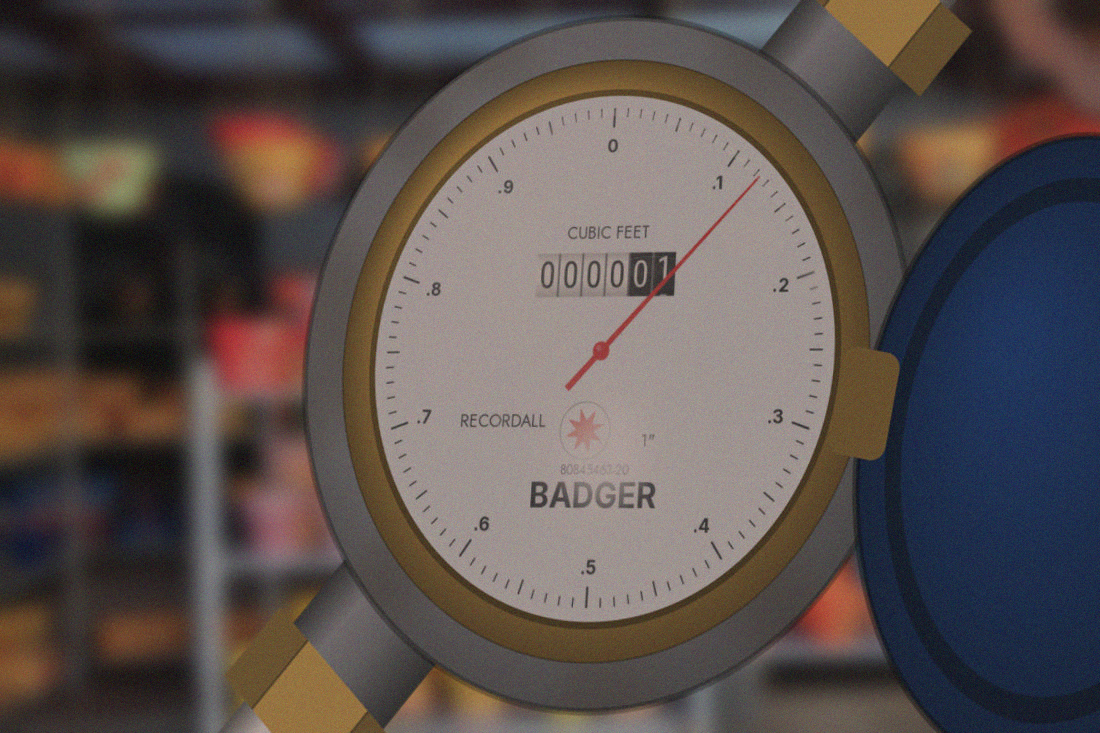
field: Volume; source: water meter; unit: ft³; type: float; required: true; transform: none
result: 1.12 ft³
